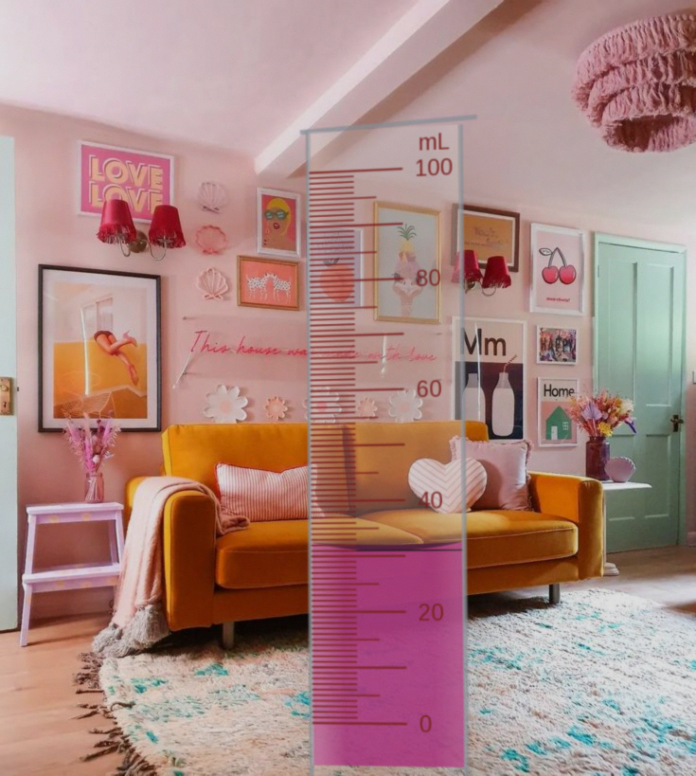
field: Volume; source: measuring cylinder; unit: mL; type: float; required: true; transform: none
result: 31 mL
